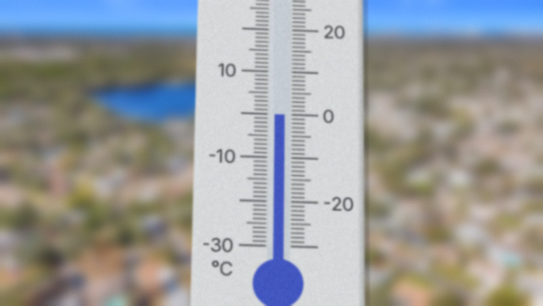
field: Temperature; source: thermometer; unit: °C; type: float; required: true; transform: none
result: 0 °C
